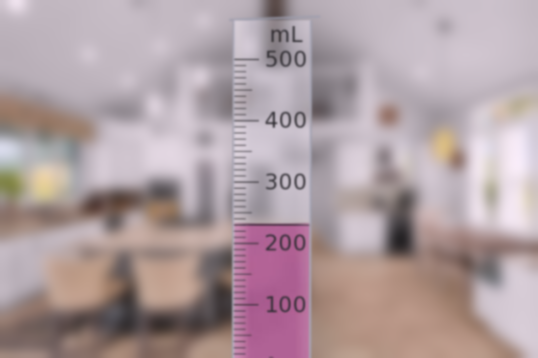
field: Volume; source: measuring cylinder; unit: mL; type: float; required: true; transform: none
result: 230 mL
